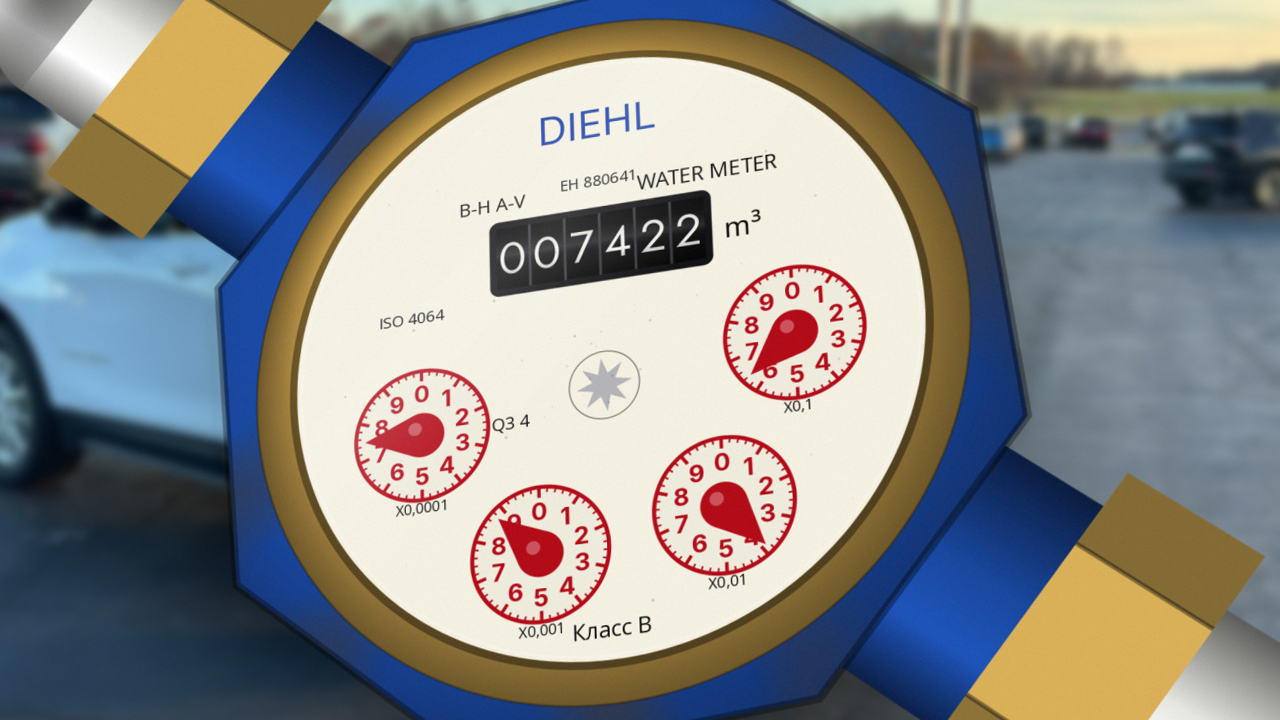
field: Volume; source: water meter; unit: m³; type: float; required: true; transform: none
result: 7422.6387 m³
